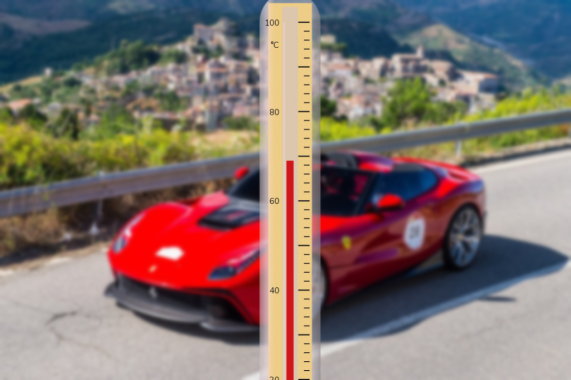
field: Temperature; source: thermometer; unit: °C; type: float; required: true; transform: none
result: 69 °C
